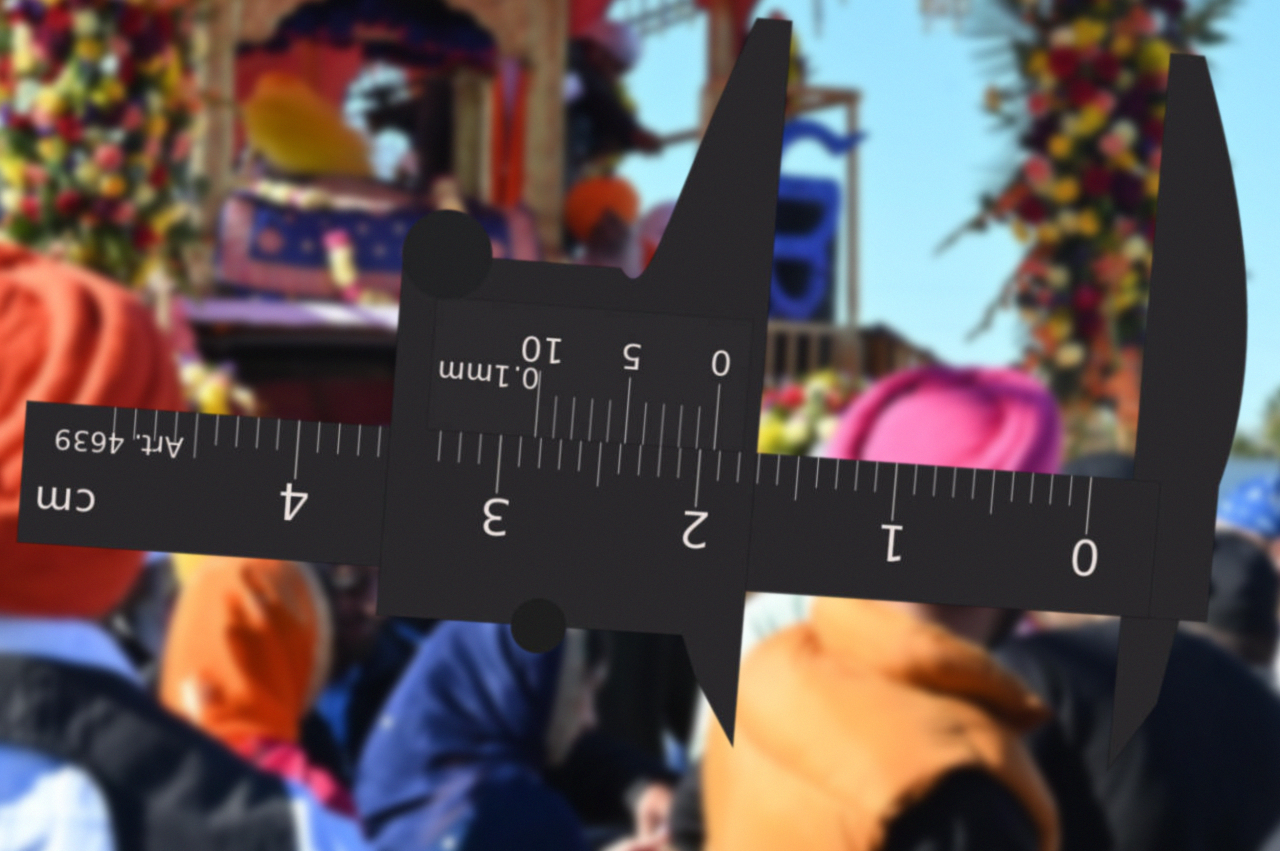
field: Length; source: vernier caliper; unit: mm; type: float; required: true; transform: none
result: 19.3 mm
